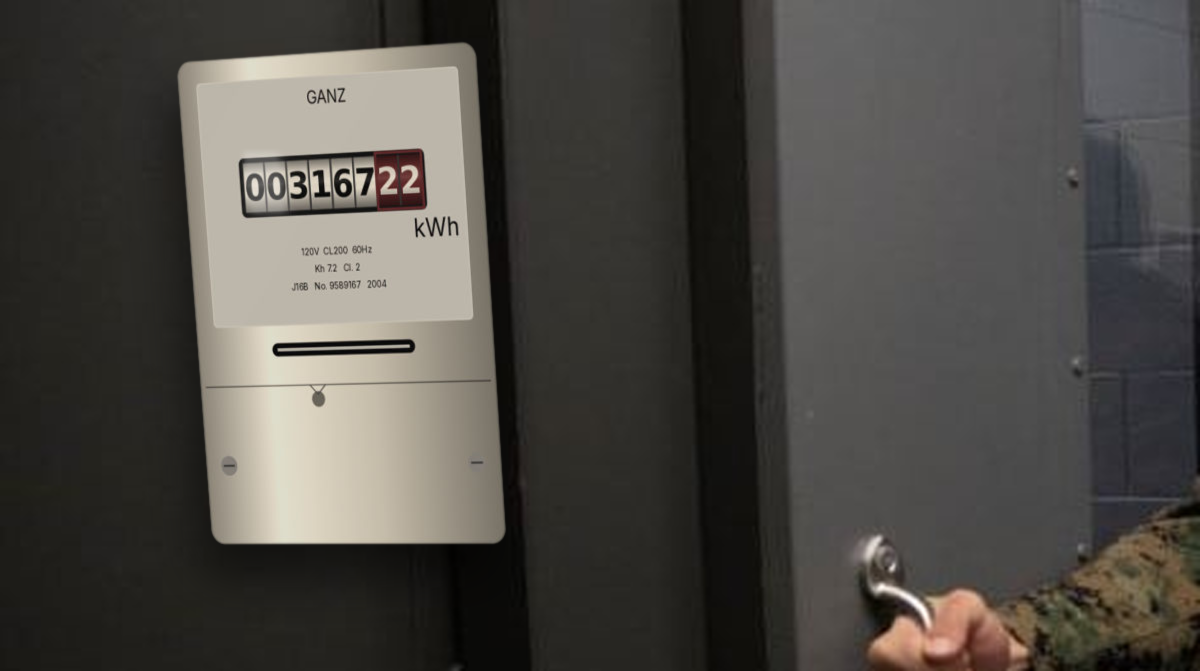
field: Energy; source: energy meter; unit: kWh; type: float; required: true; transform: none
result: 3167.22 kWh
